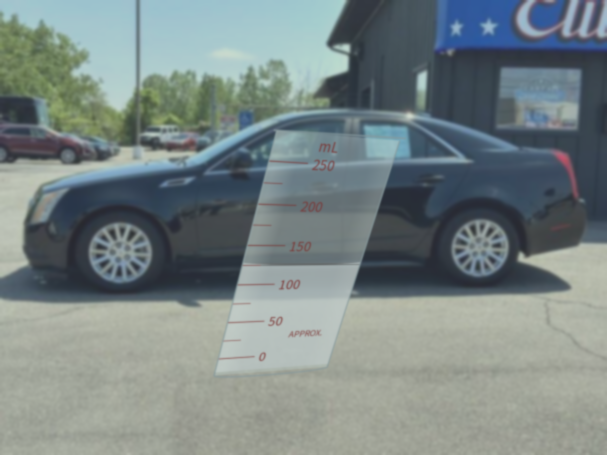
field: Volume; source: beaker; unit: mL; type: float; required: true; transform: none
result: 125 mL
